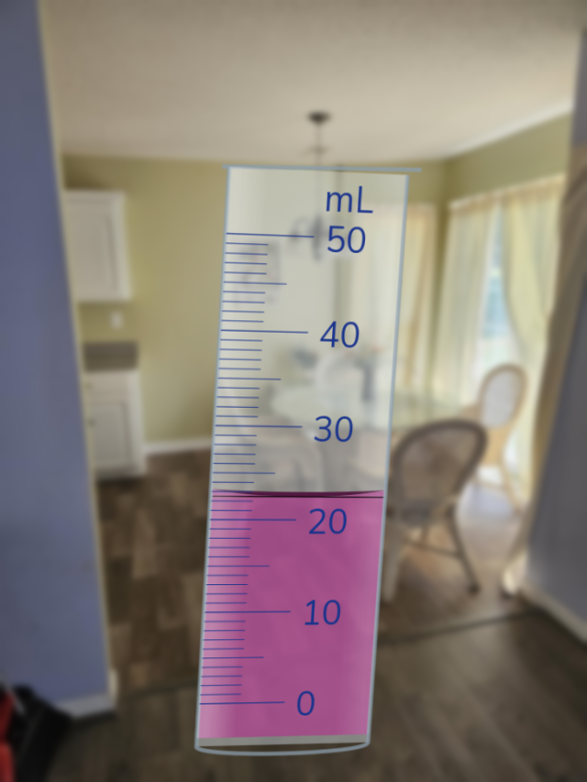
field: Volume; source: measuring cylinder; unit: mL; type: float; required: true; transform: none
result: 22.5 mL
